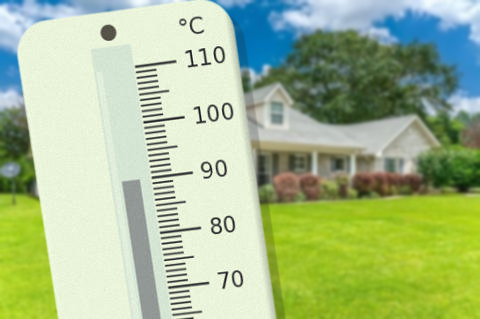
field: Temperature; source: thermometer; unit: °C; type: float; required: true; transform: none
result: 90 °C
